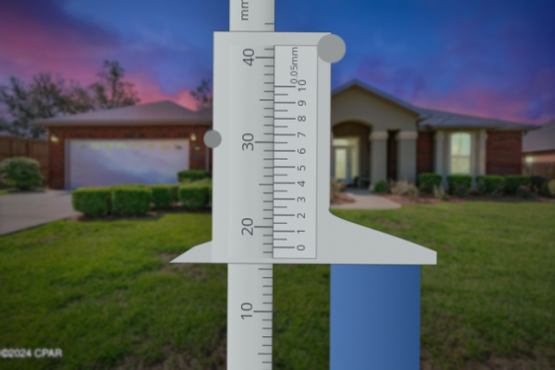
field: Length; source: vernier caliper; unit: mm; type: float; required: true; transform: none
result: 17.6 mm
